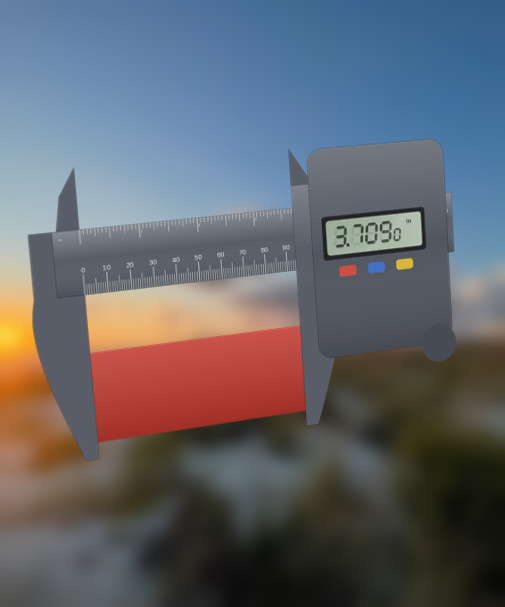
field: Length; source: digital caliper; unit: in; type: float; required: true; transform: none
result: 3.7090 in
